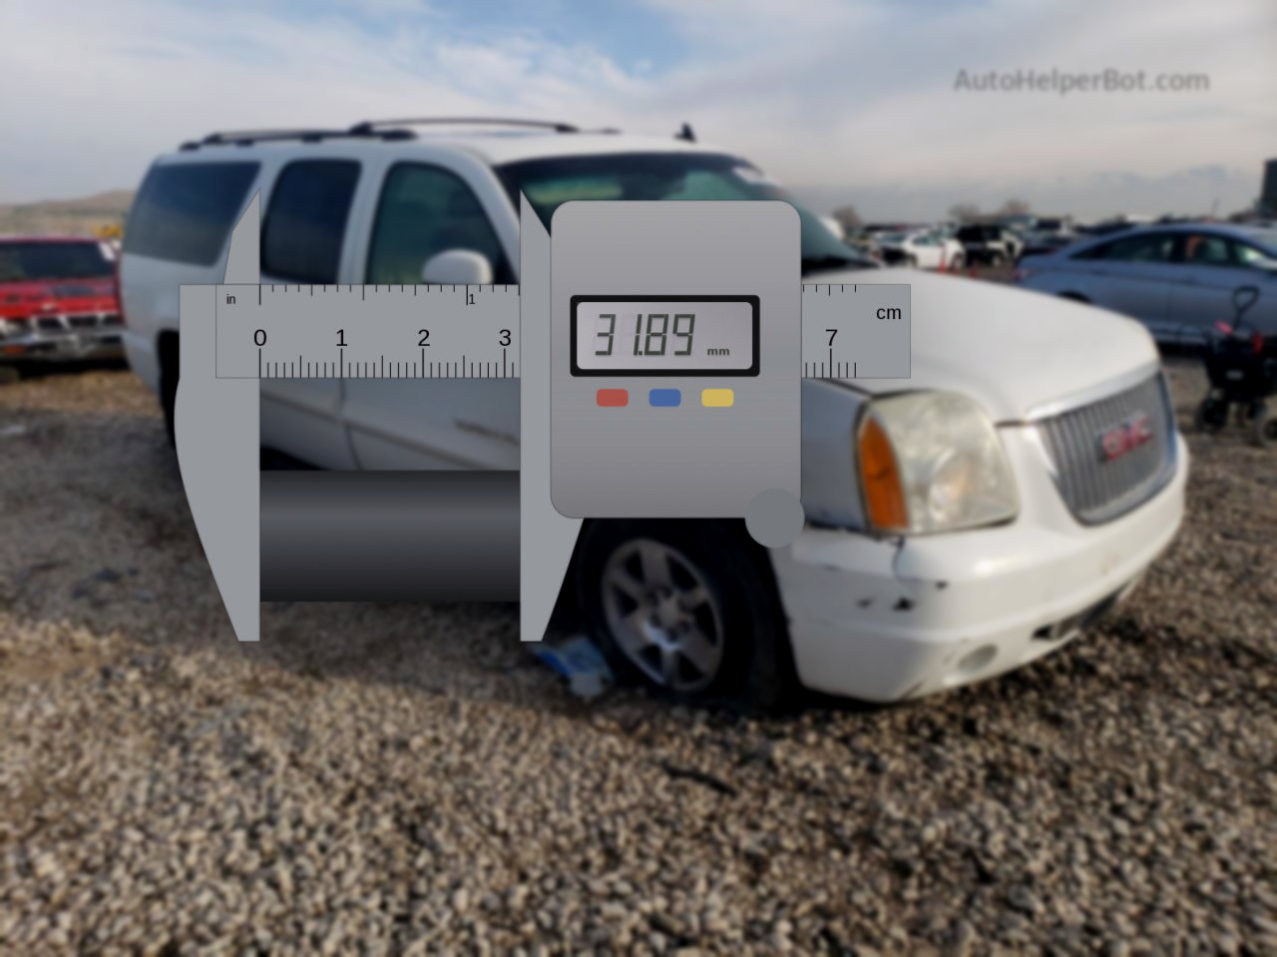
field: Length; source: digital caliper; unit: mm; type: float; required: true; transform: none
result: 31.89 mm
